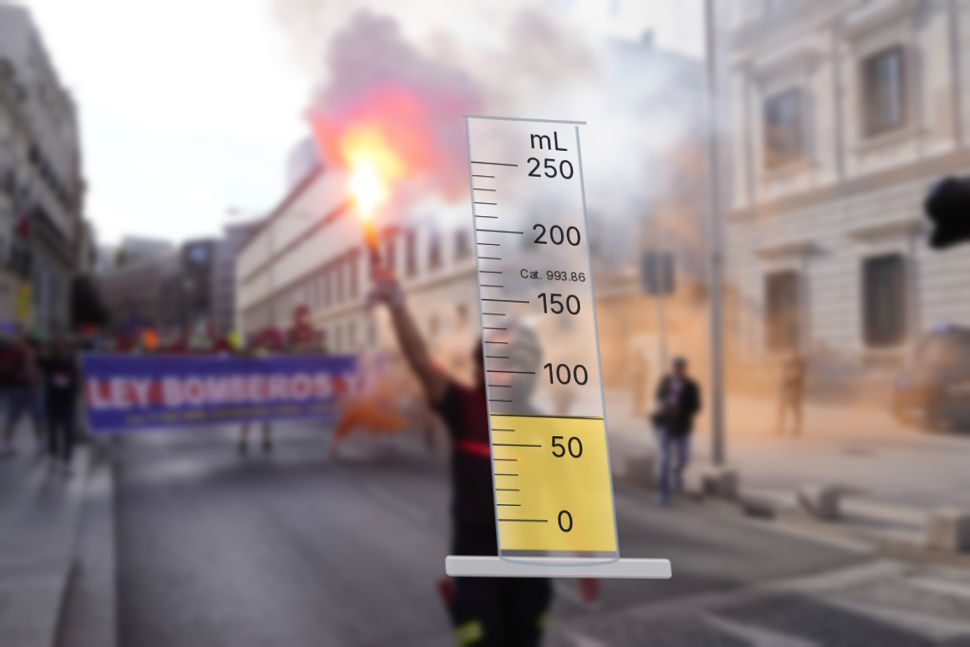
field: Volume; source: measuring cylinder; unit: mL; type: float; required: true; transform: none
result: 70 mL
